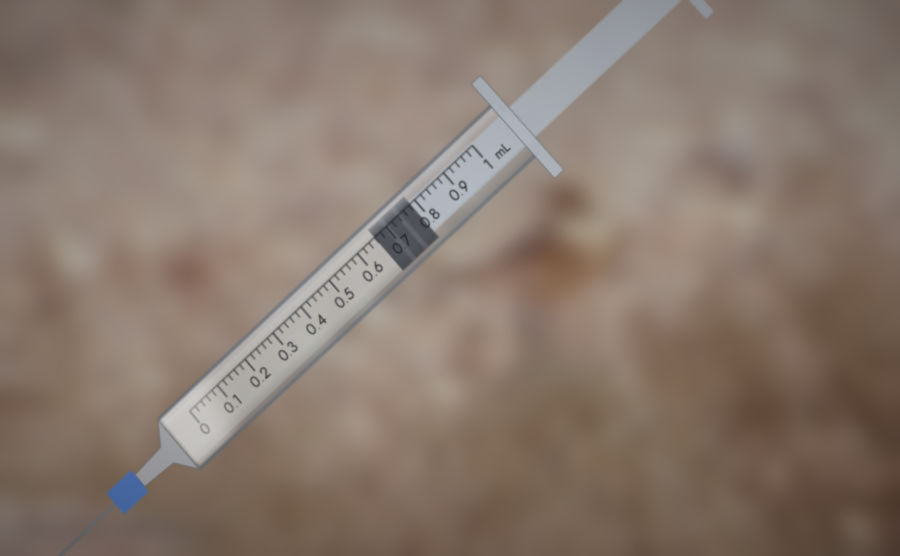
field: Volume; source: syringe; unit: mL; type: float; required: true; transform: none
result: 0.66 mL
